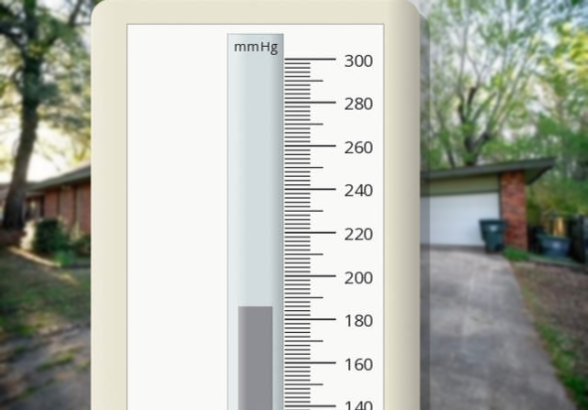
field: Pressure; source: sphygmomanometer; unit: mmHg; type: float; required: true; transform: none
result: 186 mmHg
